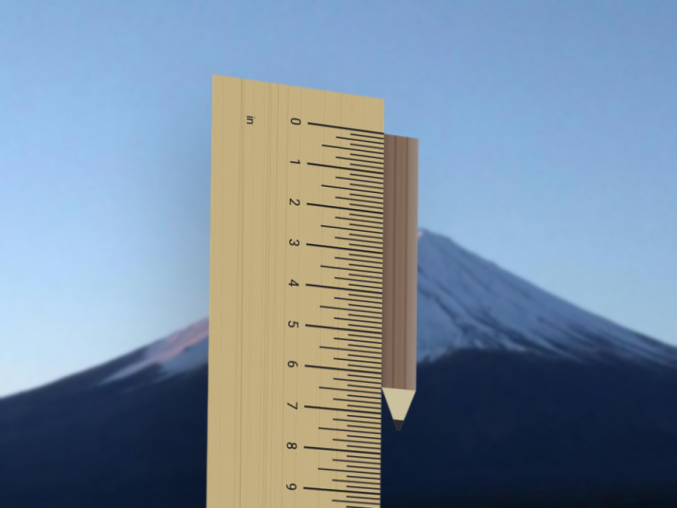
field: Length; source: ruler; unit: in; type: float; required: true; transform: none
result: 7.375 in
